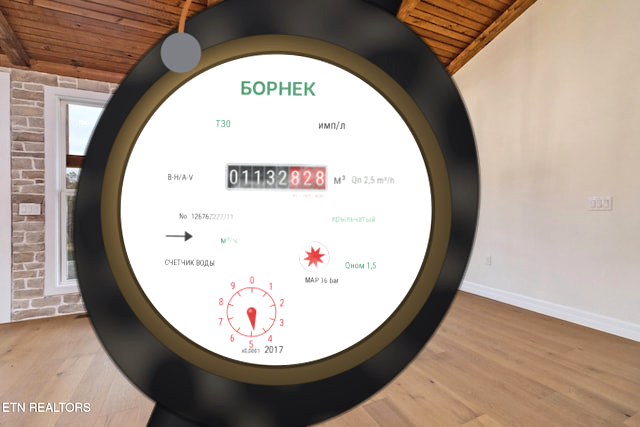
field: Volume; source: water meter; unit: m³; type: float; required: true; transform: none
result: 1132.8284 m³
